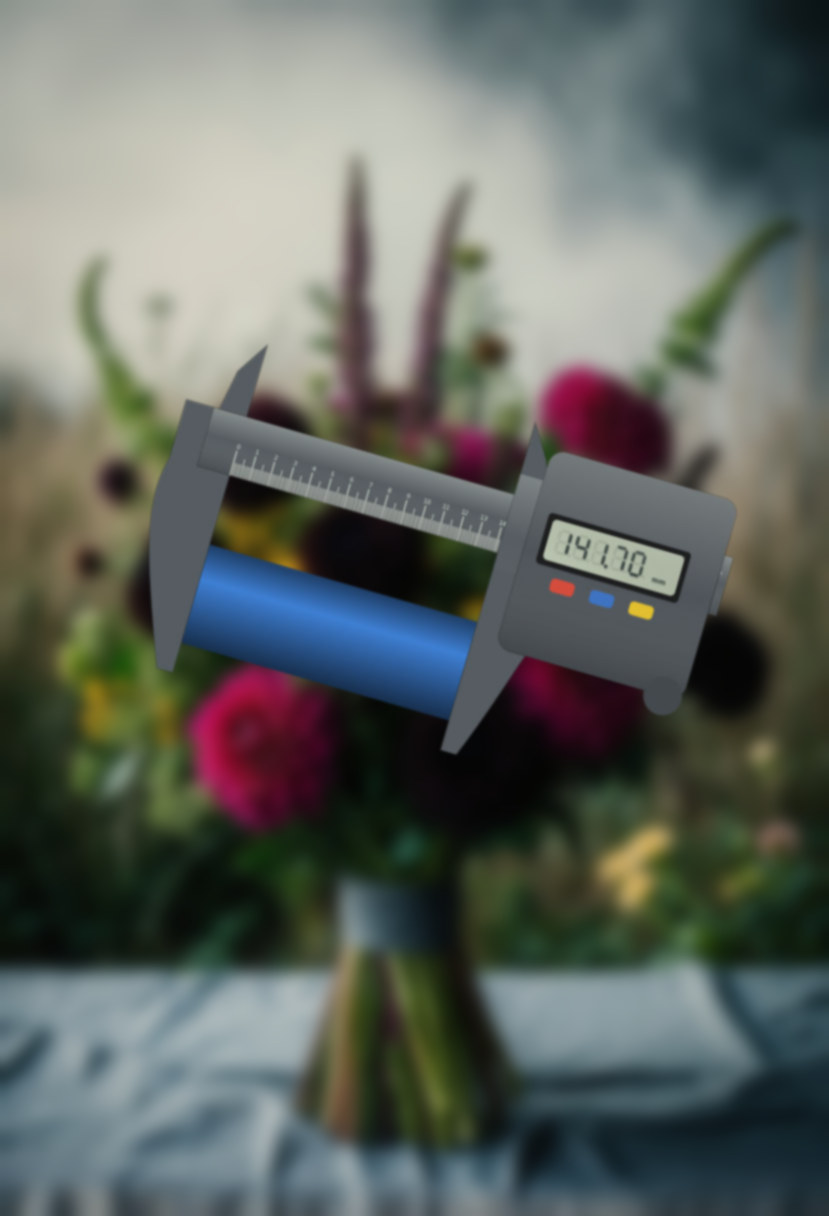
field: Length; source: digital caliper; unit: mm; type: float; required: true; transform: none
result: 141.70 mm
